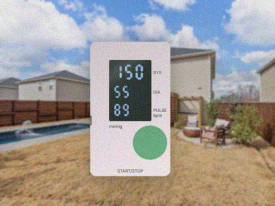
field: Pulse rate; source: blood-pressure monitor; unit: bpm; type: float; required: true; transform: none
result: 89 bpm
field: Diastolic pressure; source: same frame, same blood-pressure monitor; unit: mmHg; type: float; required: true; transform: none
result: 55 mmHg
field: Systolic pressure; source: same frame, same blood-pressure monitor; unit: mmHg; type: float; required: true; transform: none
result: 150 mmHg
